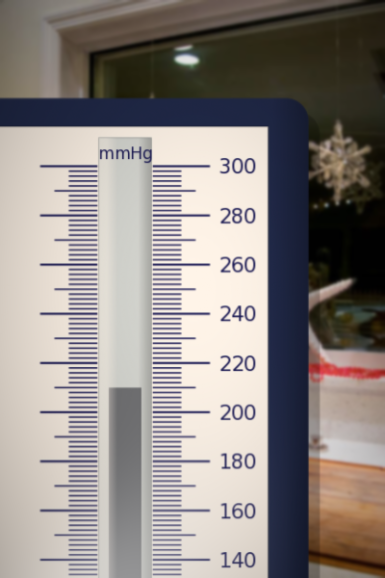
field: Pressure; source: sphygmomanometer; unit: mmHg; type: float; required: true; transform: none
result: 210 mmHg
